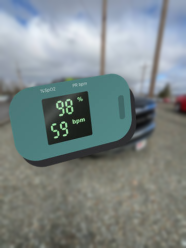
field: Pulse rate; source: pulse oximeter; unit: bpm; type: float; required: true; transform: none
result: 59 bpm
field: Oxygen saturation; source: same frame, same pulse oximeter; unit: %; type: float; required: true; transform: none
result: 98 %
